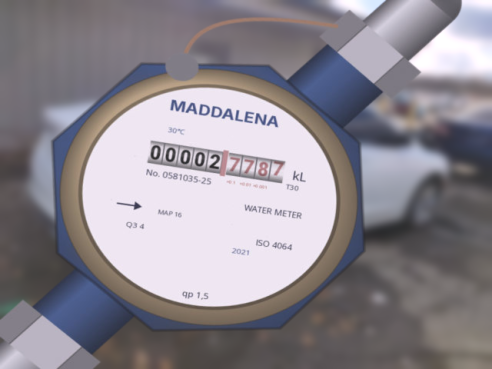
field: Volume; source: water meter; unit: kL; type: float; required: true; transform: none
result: 2.7787 kL
